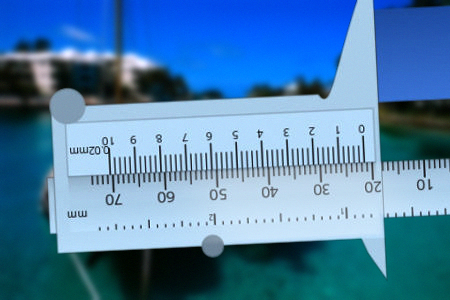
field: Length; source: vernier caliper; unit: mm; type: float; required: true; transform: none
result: 21.5 mm
